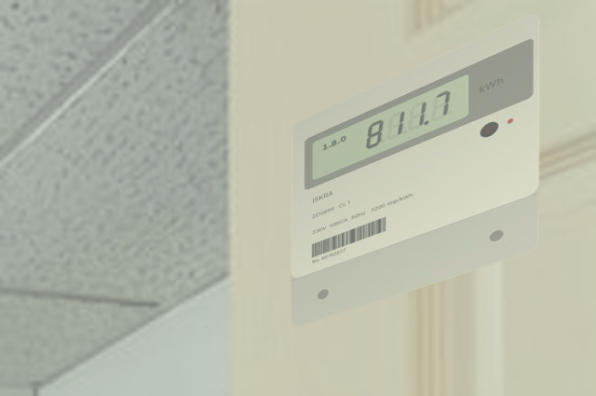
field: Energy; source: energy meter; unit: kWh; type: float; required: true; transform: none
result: 811.7 kWh
